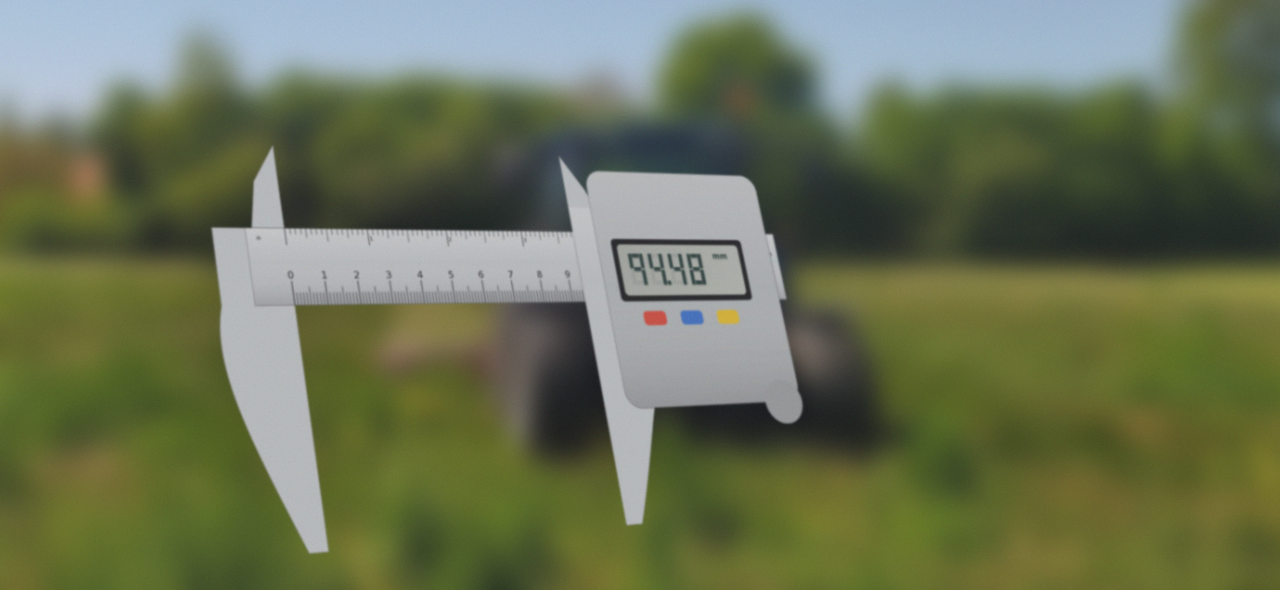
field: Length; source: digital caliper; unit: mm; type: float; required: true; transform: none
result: 94.48 mm
